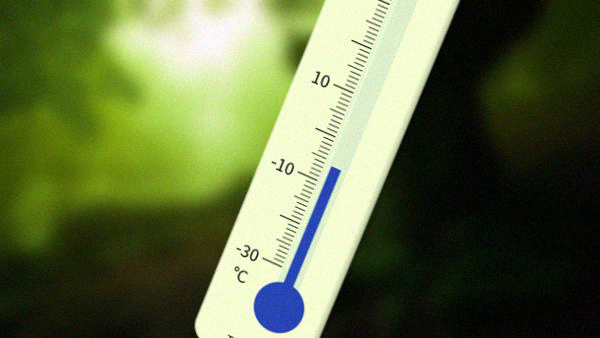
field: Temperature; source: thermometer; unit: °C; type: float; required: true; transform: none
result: -6 °C
